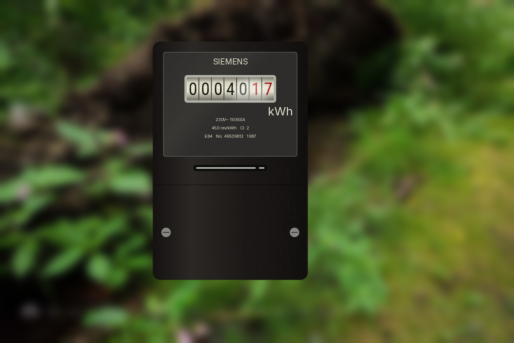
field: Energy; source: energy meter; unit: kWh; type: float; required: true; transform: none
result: 40.17 kWh
